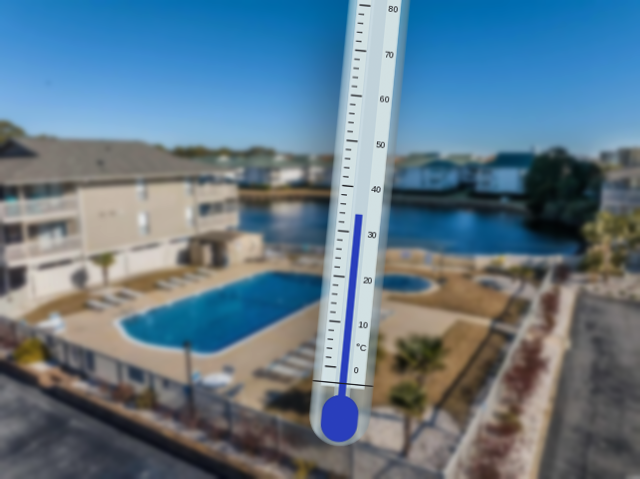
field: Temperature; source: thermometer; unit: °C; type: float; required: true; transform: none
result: 34 °C
